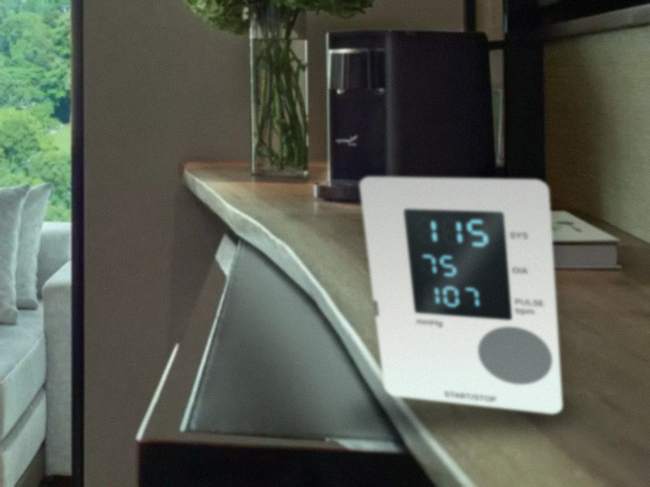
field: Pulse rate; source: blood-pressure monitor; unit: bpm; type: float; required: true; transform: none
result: 107 bpm
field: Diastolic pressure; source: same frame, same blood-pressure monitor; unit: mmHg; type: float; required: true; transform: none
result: 75 mmHg
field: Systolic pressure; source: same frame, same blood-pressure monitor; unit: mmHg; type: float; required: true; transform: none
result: 115 mmHg
